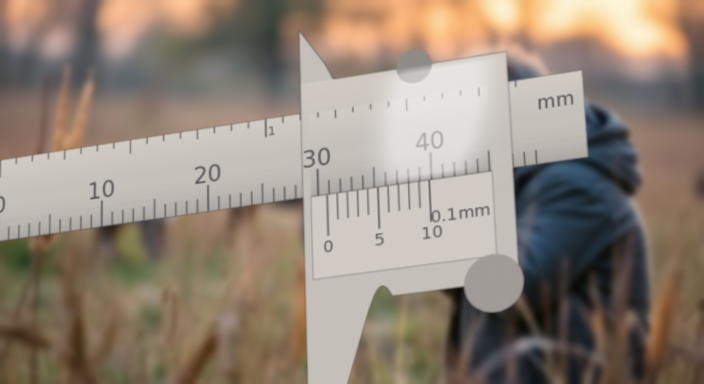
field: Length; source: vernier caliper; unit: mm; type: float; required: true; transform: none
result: 30.8 mm
